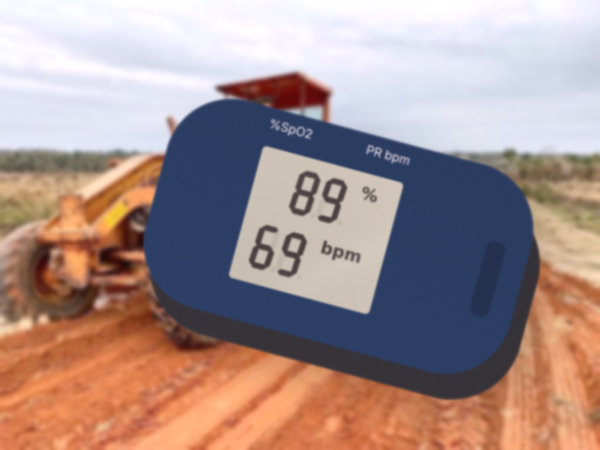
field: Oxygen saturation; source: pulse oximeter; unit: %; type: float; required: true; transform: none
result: 89 %
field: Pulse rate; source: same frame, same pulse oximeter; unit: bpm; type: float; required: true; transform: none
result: 69 bpm
